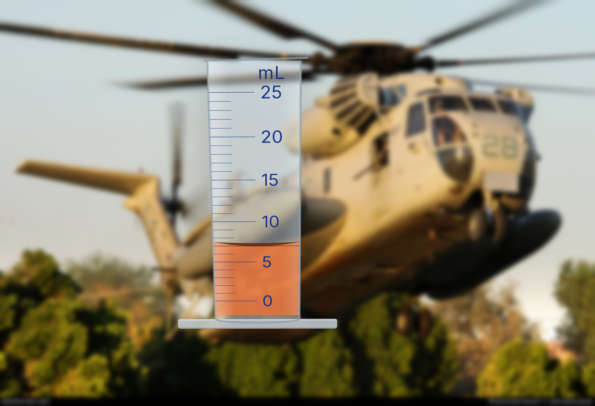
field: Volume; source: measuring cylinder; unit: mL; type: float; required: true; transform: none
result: 7 mL
